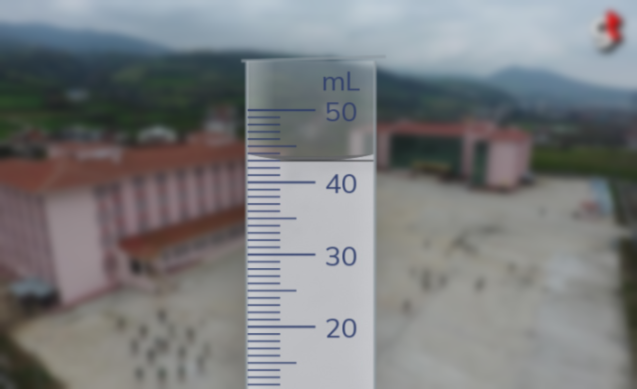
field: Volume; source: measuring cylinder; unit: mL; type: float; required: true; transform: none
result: 43 mL
